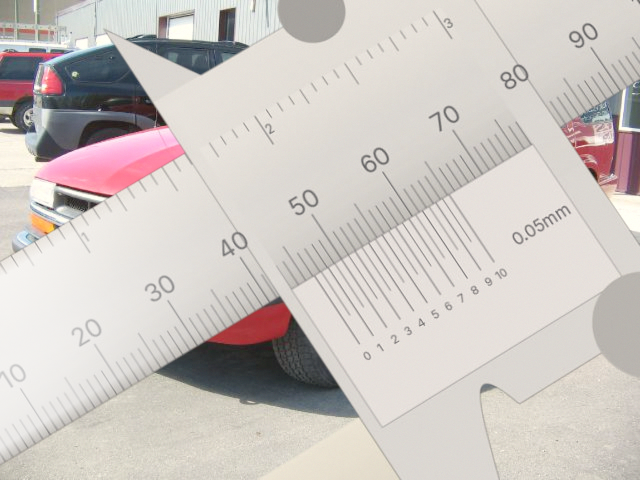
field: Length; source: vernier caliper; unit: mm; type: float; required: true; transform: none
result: 46.2 mm
